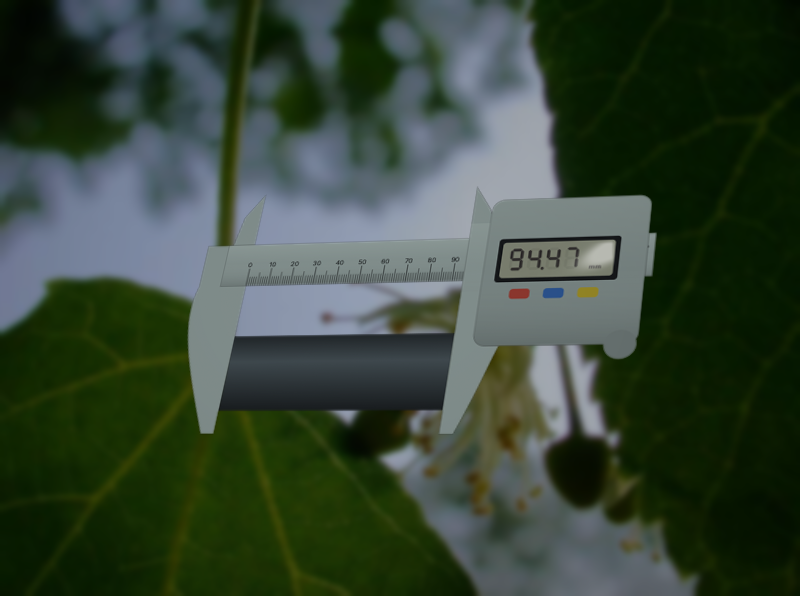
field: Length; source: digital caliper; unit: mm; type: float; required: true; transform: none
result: 94.47 mm
